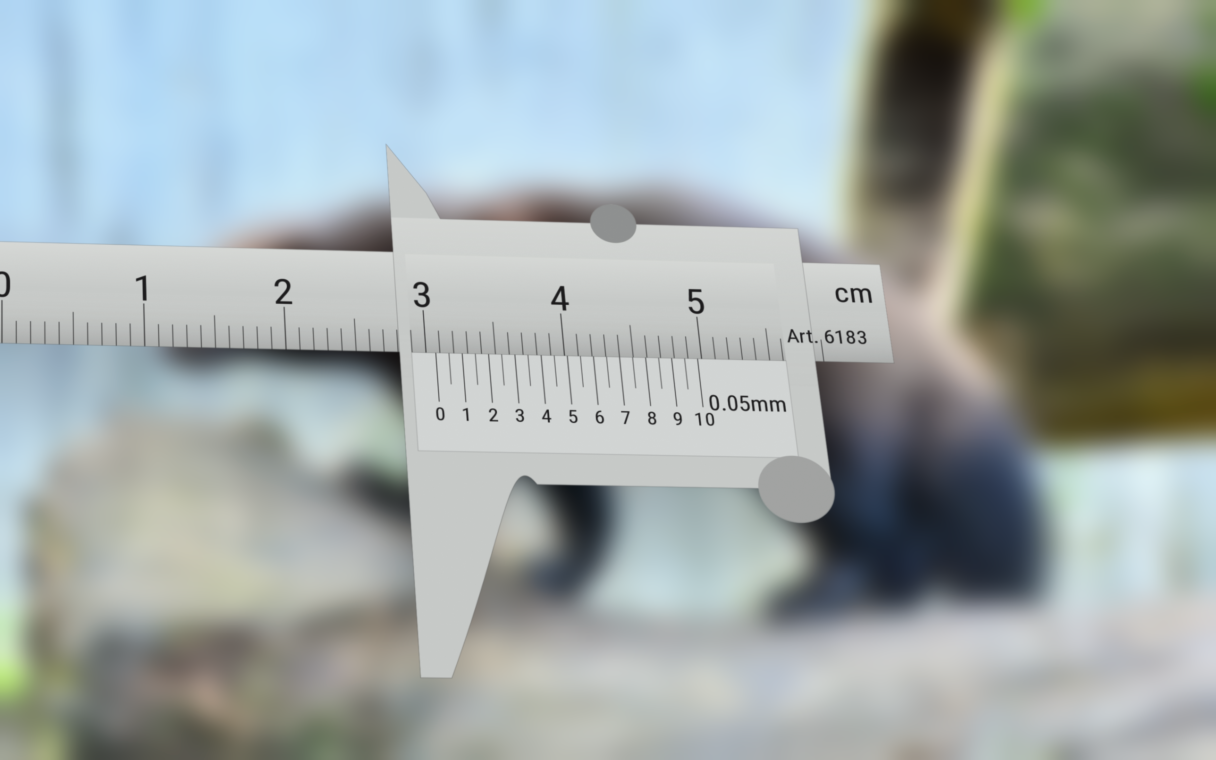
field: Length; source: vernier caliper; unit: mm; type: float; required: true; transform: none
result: 30.7 mm
